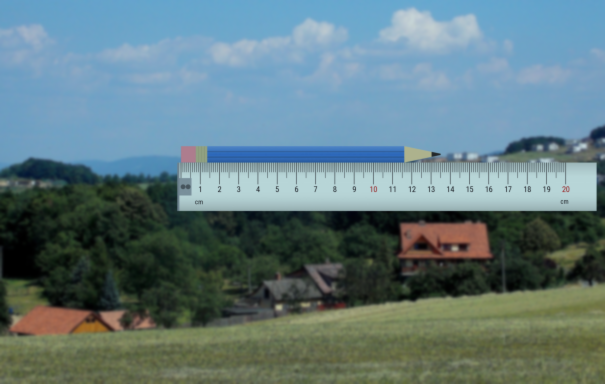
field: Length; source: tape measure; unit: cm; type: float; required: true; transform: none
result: 13.5 cm
